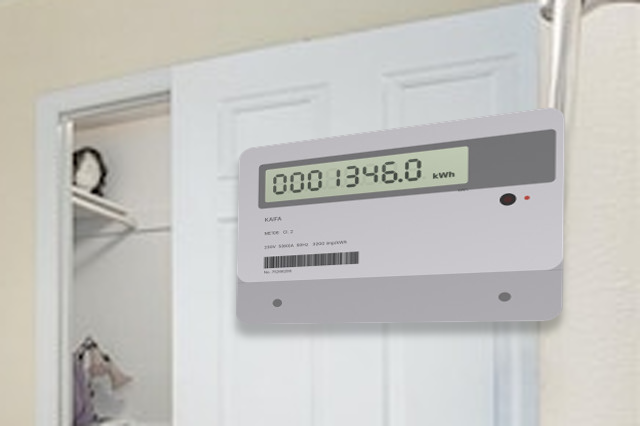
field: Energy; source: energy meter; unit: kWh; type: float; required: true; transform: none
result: 1346.0 kWh
